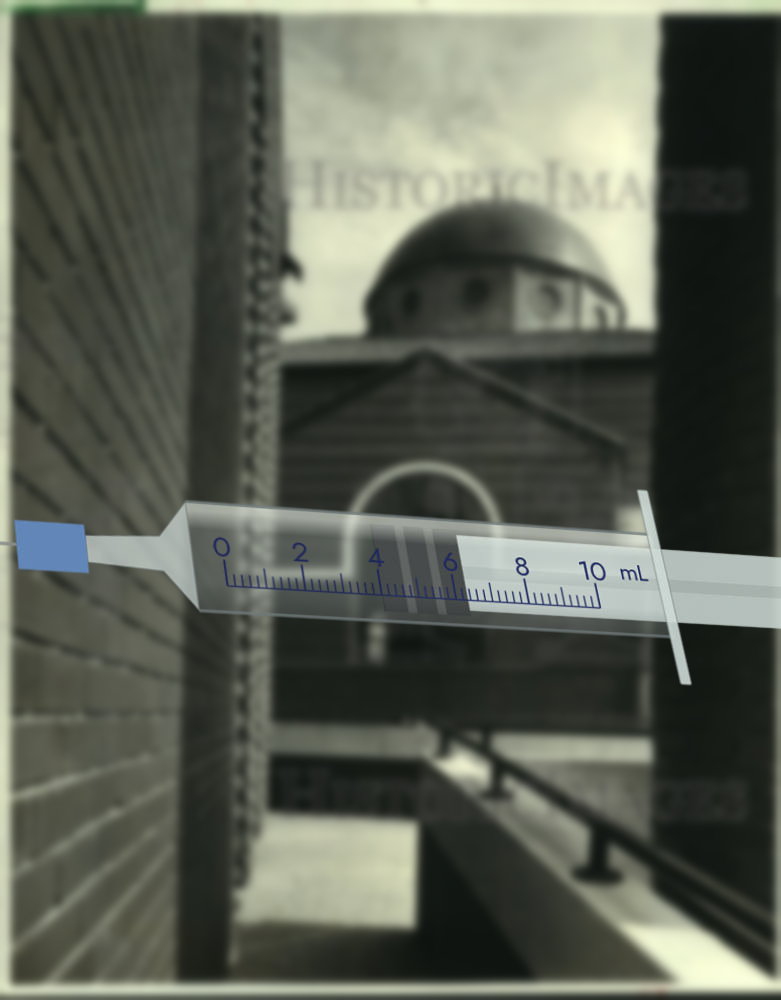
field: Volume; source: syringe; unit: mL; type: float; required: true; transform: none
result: 4 mL
